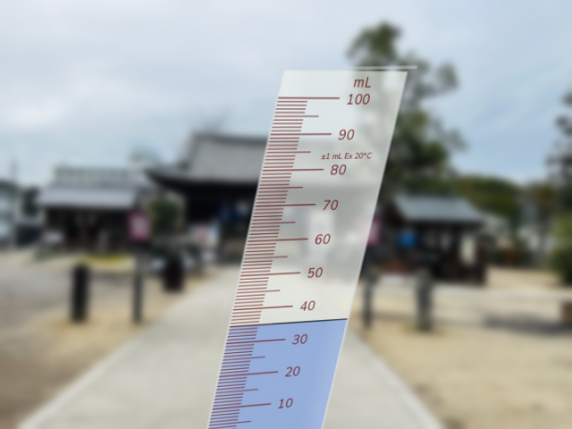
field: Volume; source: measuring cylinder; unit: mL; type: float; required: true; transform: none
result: 35 mL
